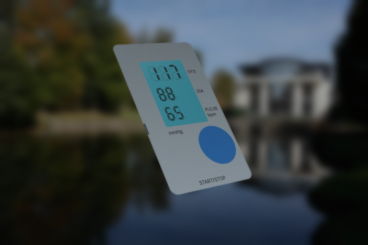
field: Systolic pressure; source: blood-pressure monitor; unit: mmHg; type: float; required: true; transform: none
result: 117 mmHg
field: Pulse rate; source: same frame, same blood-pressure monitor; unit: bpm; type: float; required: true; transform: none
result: 65 bpm
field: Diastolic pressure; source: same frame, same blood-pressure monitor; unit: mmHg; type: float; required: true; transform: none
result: 88 mmHg
